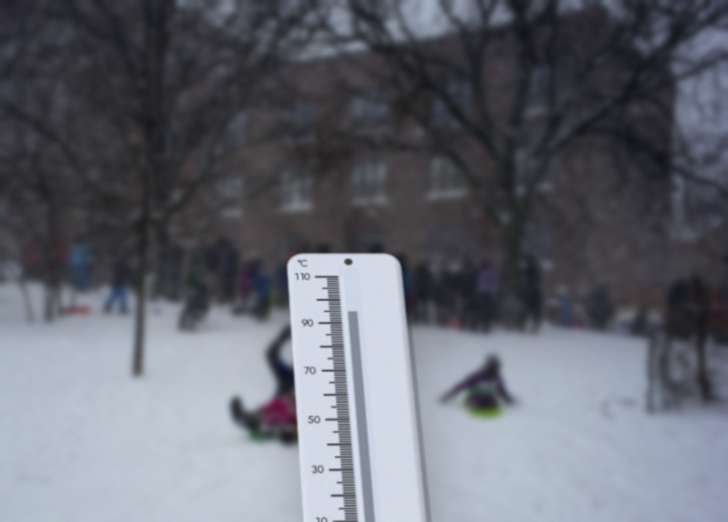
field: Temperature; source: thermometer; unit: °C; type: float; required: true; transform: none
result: 95 °C
